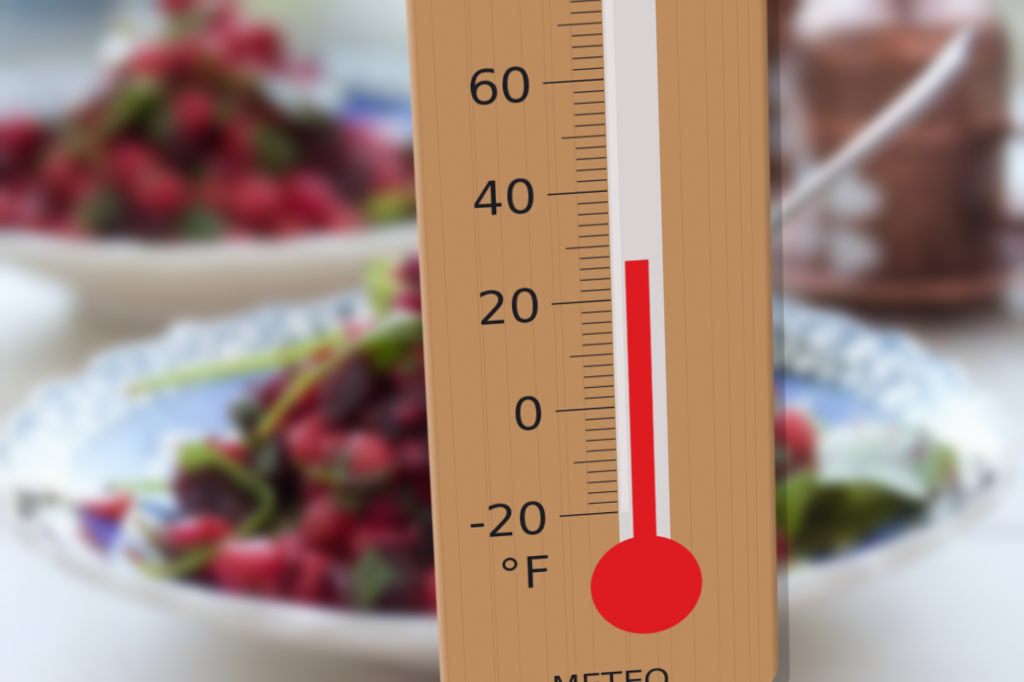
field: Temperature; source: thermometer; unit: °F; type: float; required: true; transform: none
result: 27 °F
